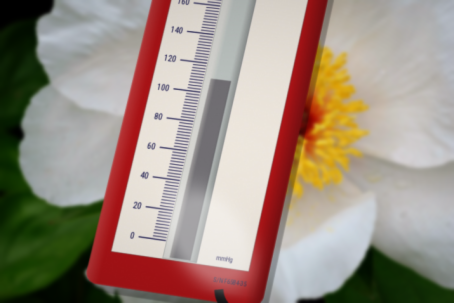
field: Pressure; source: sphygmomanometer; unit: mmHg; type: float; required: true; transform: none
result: 110 mmHg
